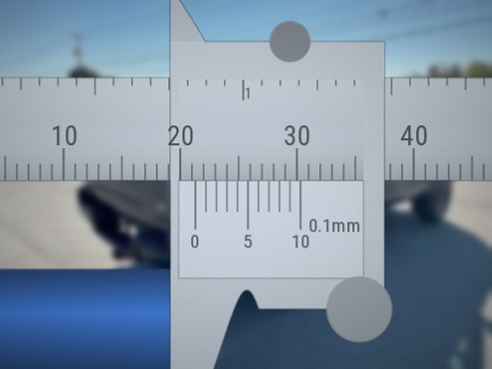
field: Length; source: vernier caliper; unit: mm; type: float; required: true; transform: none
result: 21.3 mm
